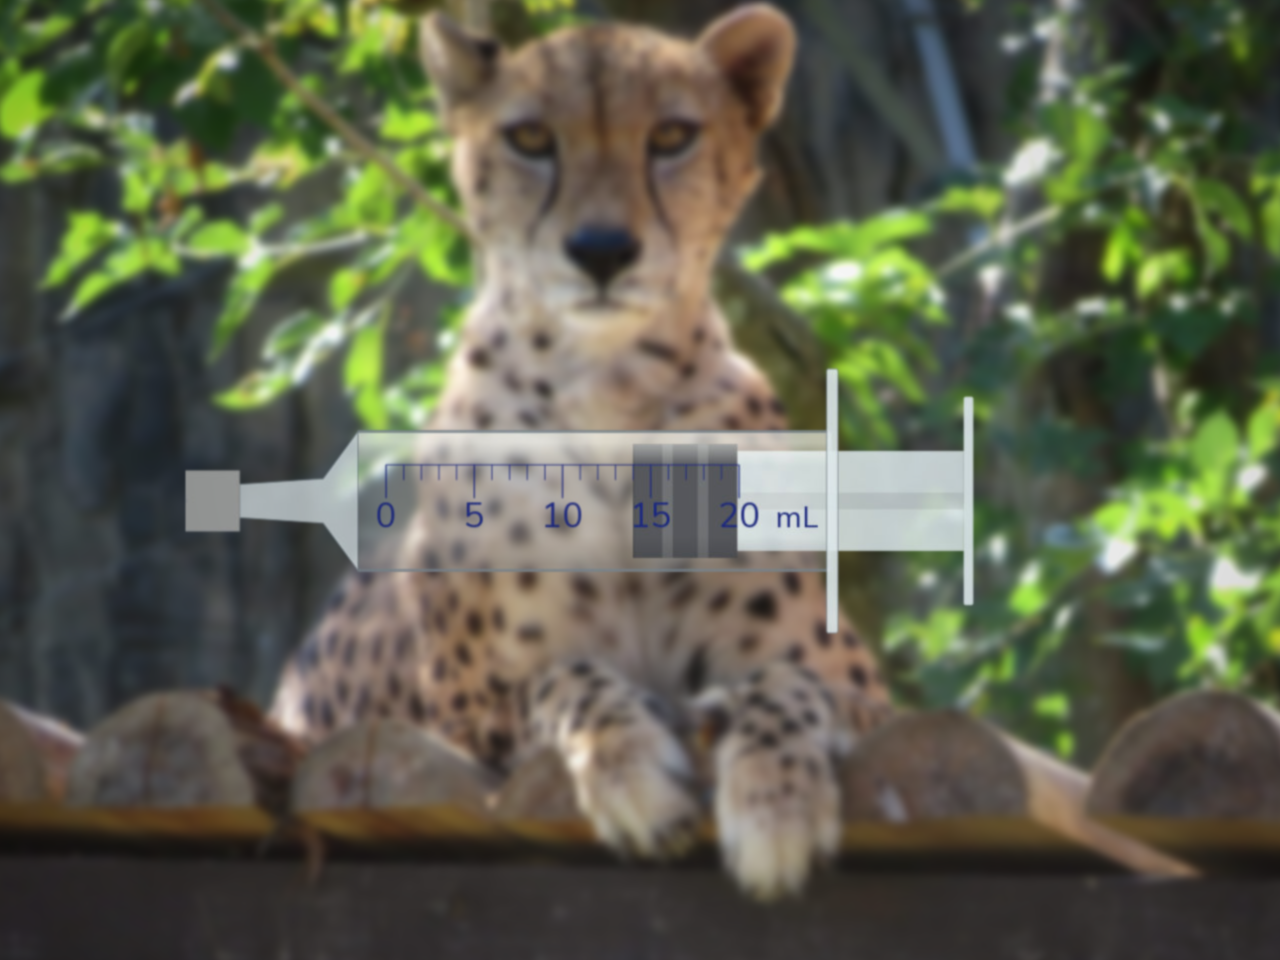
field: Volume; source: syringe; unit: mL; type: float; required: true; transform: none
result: 14 mL
